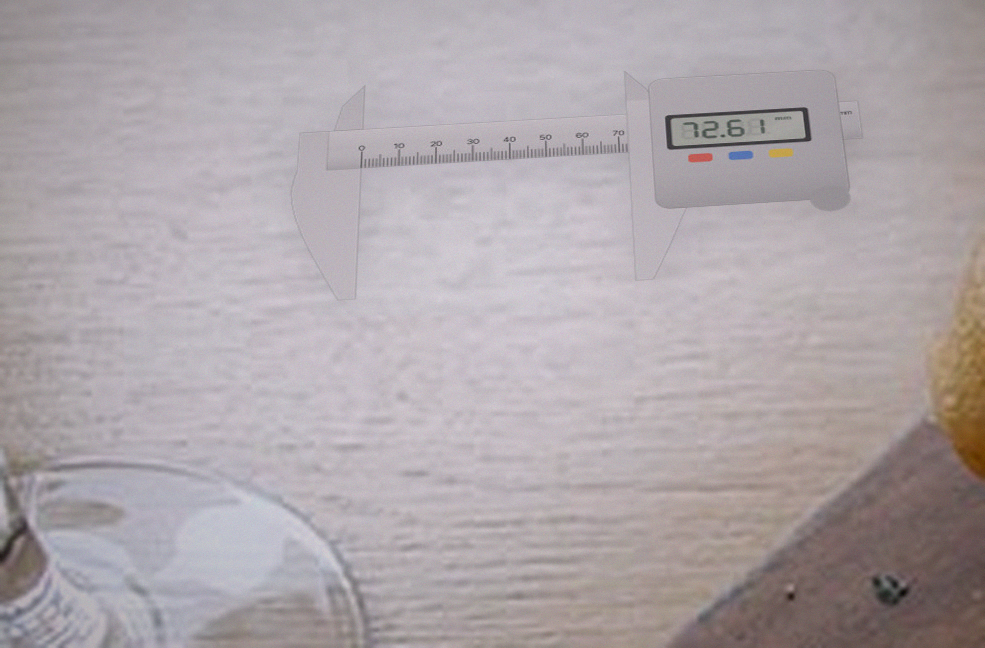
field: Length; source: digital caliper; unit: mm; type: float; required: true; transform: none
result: 72.61 mm
